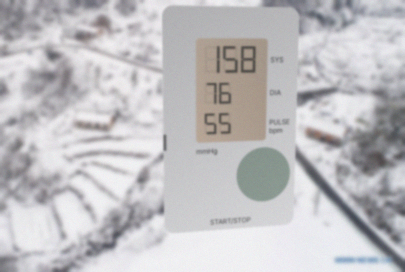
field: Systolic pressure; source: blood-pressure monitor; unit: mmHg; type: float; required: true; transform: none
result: 158 mmHg
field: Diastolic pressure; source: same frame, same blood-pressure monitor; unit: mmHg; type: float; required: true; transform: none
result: 76 mmHg
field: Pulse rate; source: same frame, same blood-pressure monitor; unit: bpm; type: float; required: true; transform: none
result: 55 bpm
